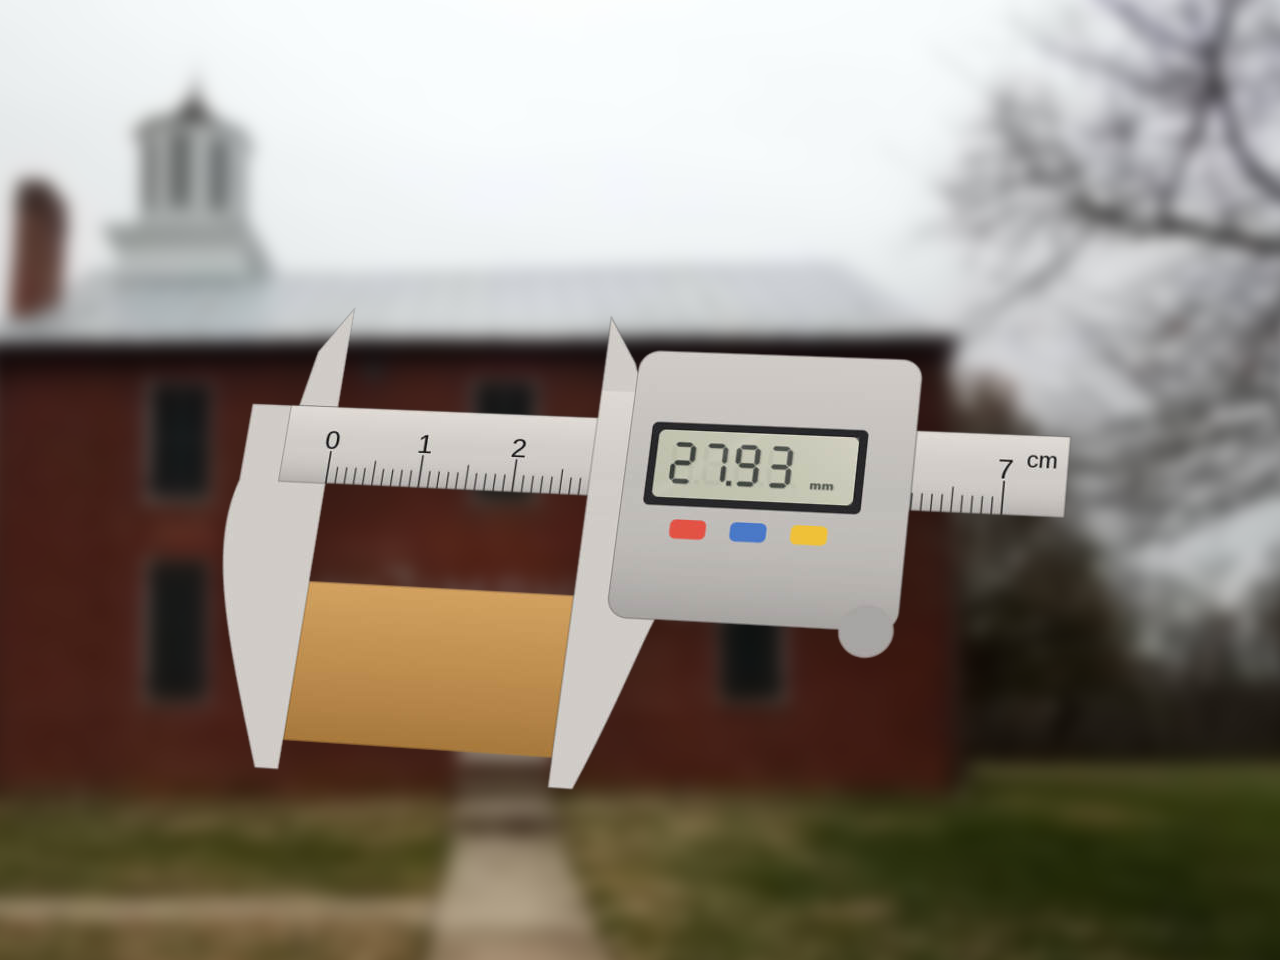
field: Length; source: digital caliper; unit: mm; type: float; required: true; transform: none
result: 27.93 mm
